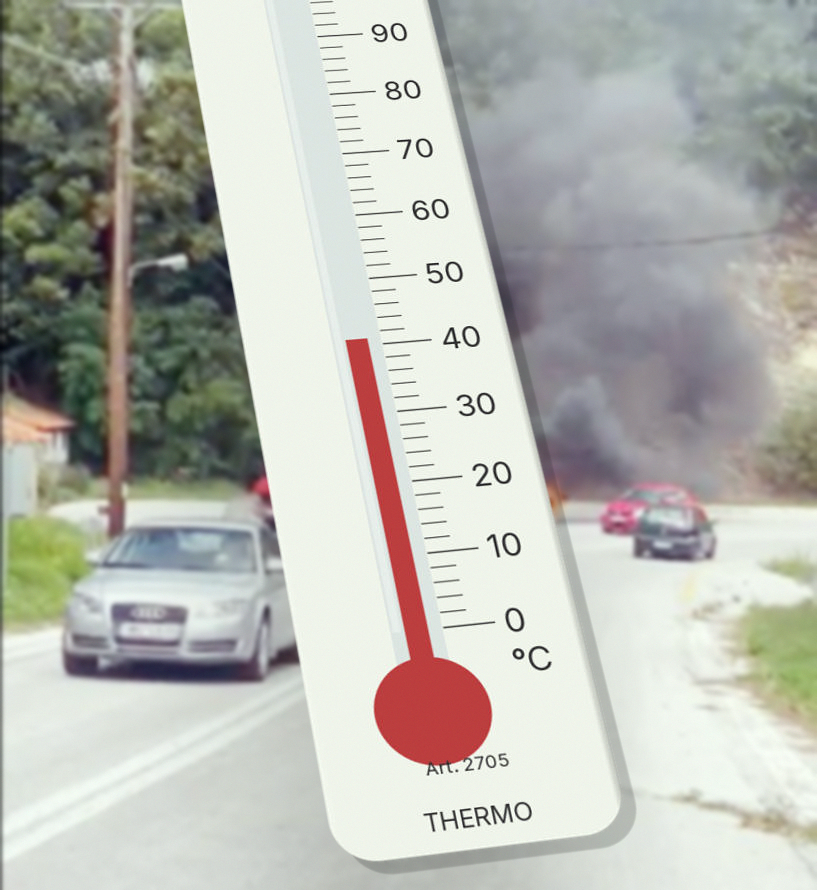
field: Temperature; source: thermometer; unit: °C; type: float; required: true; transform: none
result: 41 °C
